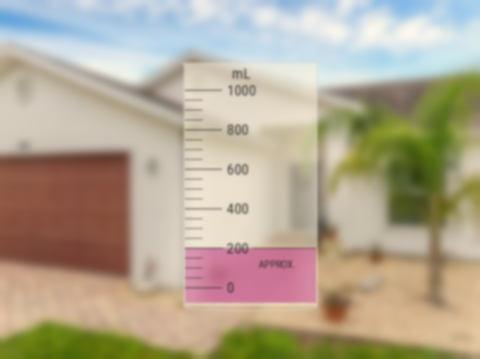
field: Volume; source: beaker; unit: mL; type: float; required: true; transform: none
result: 200 mL
